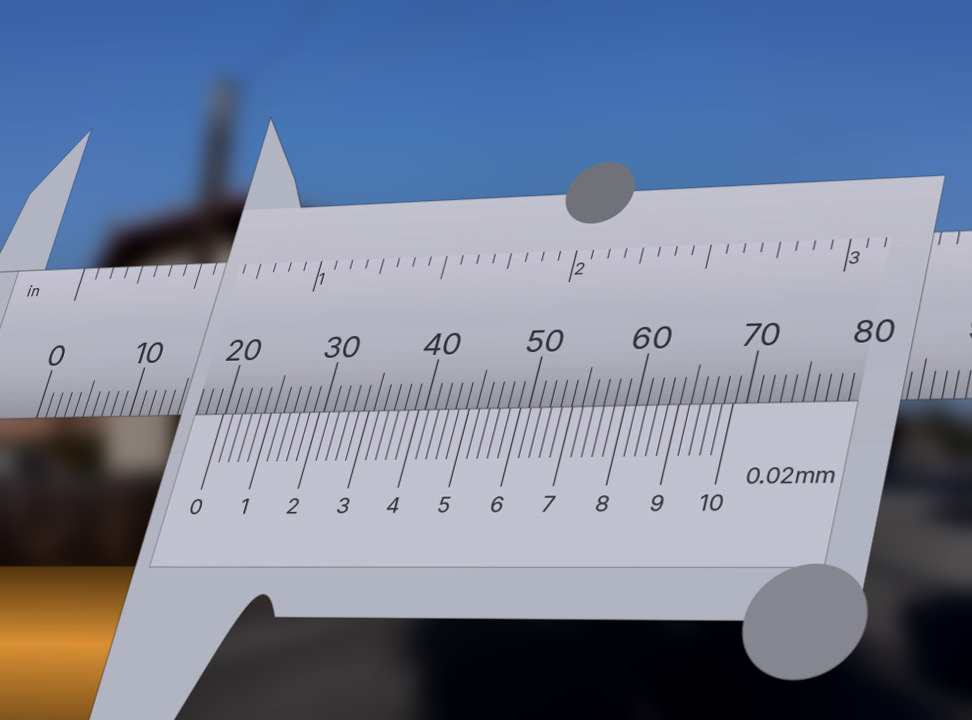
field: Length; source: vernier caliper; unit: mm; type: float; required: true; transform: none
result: 19.8 mm
